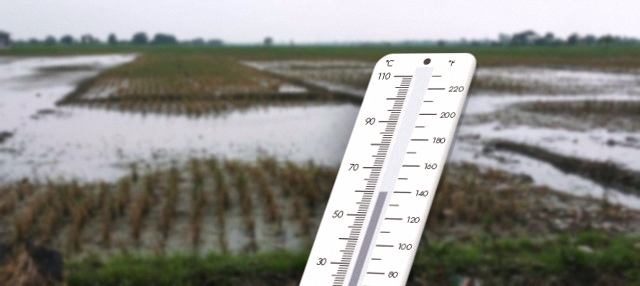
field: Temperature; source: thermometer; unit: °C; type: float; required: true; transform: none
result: 60 °C
